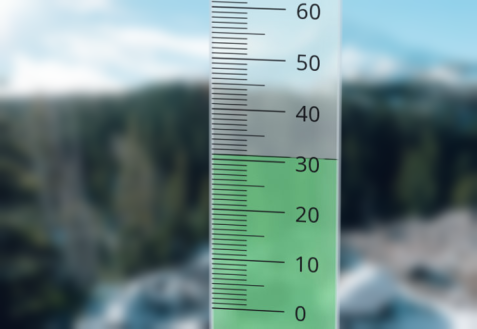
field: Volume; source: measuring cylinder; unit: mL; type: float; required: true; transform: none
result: 31 mL
